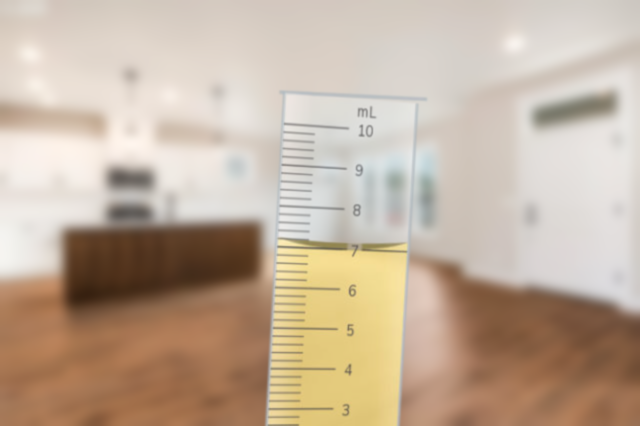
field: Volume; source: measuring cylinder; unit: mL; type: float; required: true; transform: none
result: 7 mL
